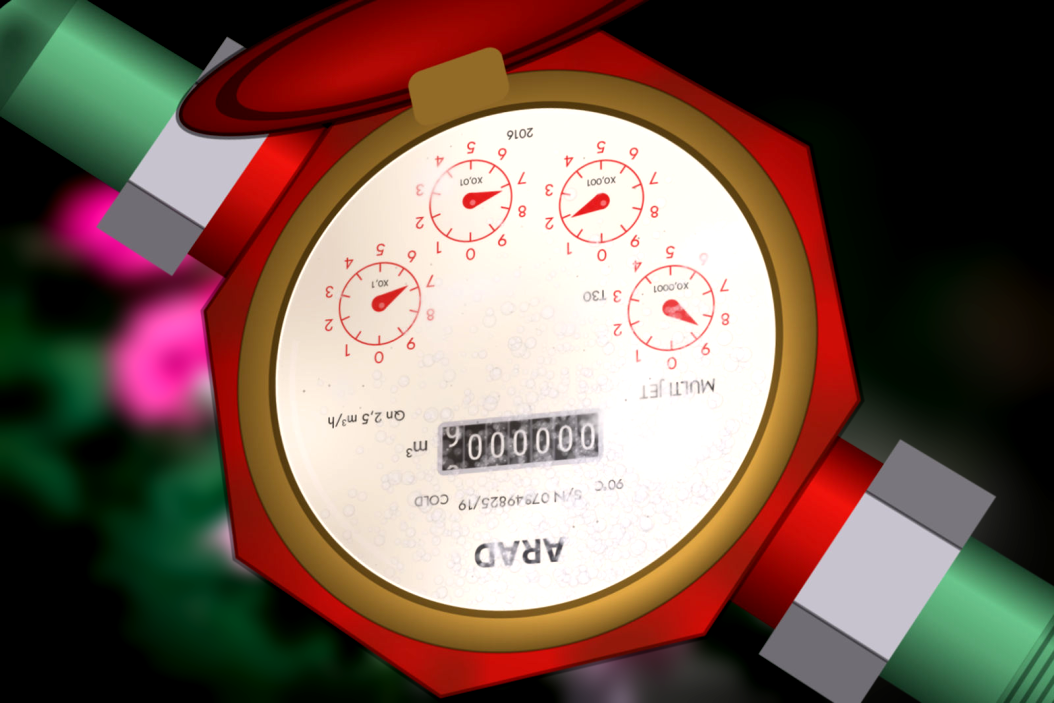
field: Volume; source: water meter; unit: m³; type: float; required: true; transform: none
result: 5.6718 m³
